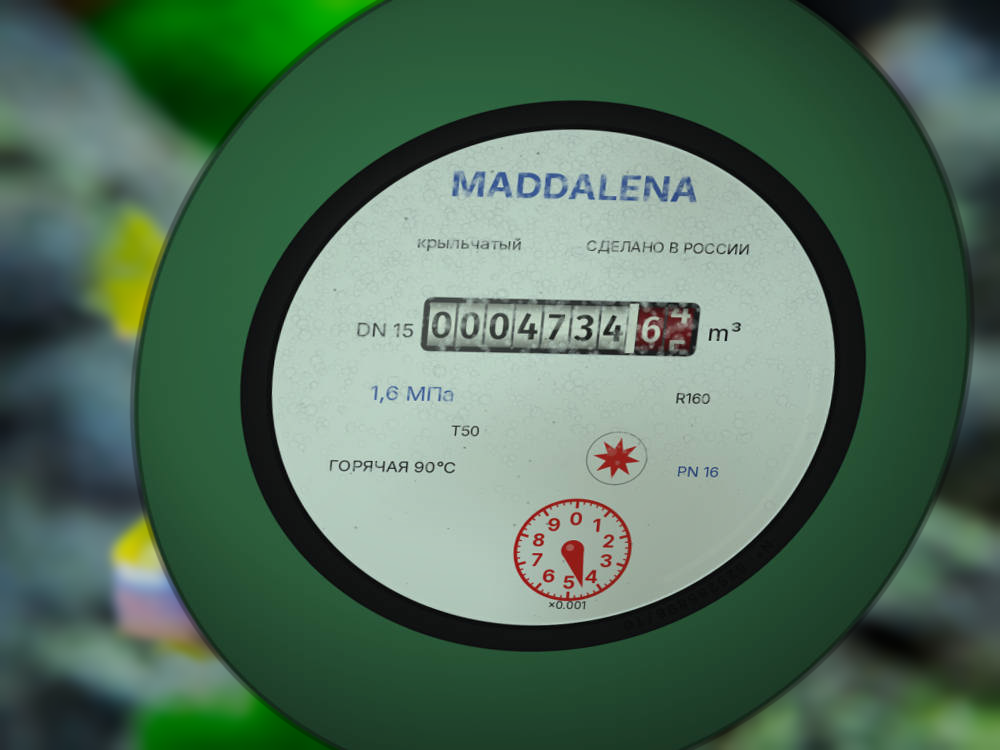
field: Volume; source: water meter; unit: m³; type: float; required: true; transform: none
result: 4734.644 m³
